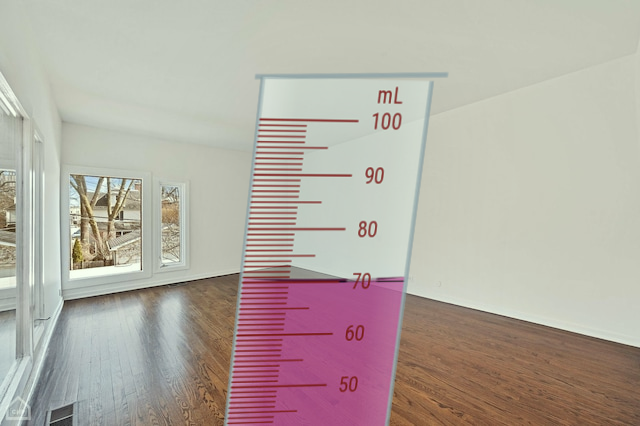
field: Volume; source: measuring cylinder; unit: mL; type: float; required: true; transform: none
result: 70 mL
